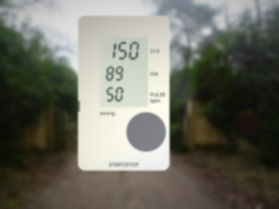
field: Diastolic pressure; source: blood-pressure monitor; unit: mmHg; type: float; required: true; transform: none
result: 89 mmHg
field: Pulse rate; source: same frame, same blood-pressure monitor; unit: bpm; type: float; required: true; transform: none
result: 50 bpm
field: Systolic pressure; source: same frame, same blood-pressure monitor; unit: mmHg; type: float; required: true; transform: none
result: 150 mmHg
